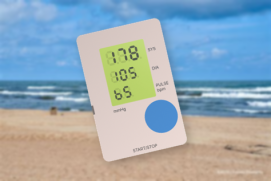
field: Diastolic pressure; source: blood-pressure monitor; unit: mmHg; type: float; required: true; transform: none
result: 105 mmHg
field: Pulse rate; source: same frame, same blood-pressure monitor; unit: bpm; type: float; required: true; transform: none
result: 65 bpm
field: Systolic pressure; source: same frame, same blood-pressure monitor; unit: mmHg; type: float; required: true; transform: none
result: 178 mmHg
